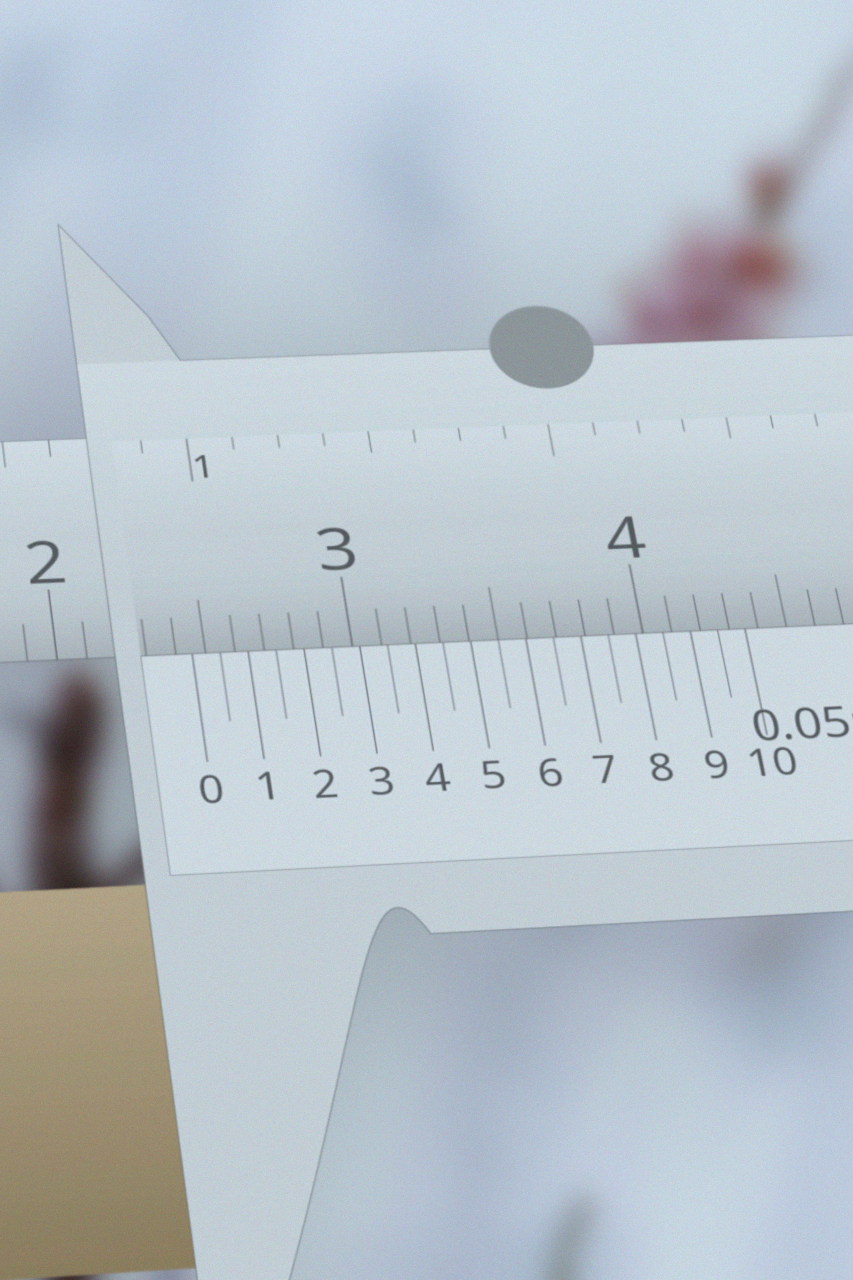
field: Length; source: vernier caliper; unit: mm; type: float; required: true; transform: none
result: 24.55 mm
